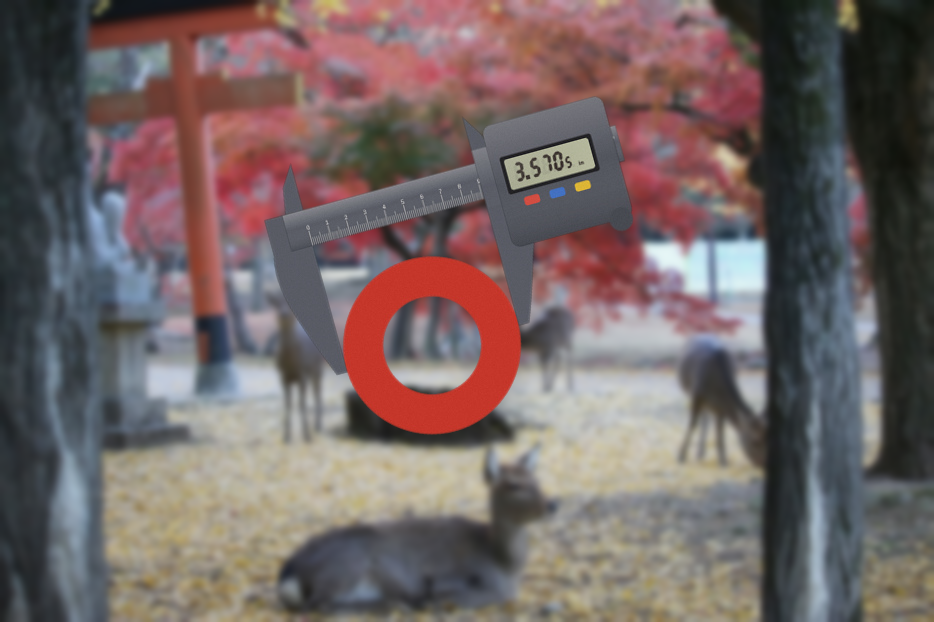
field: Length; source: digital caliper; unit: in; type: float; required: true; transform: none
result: 3.5705 in
